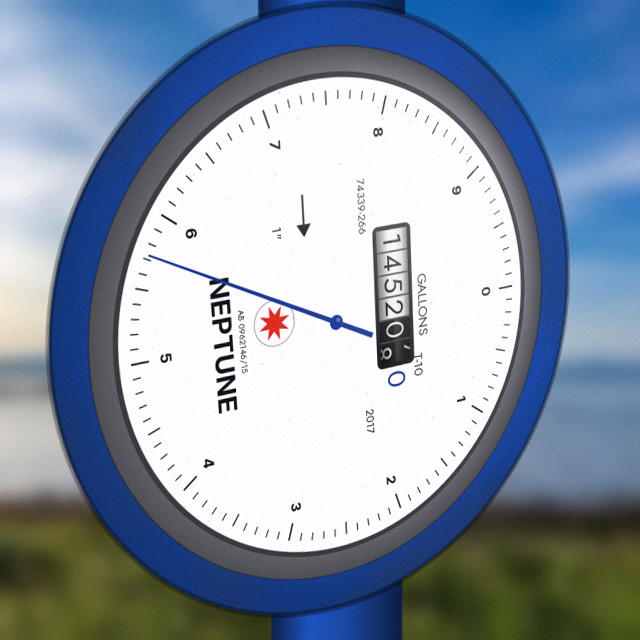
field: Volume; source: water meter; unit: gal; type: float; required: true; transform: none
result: 1452075.7 gal
